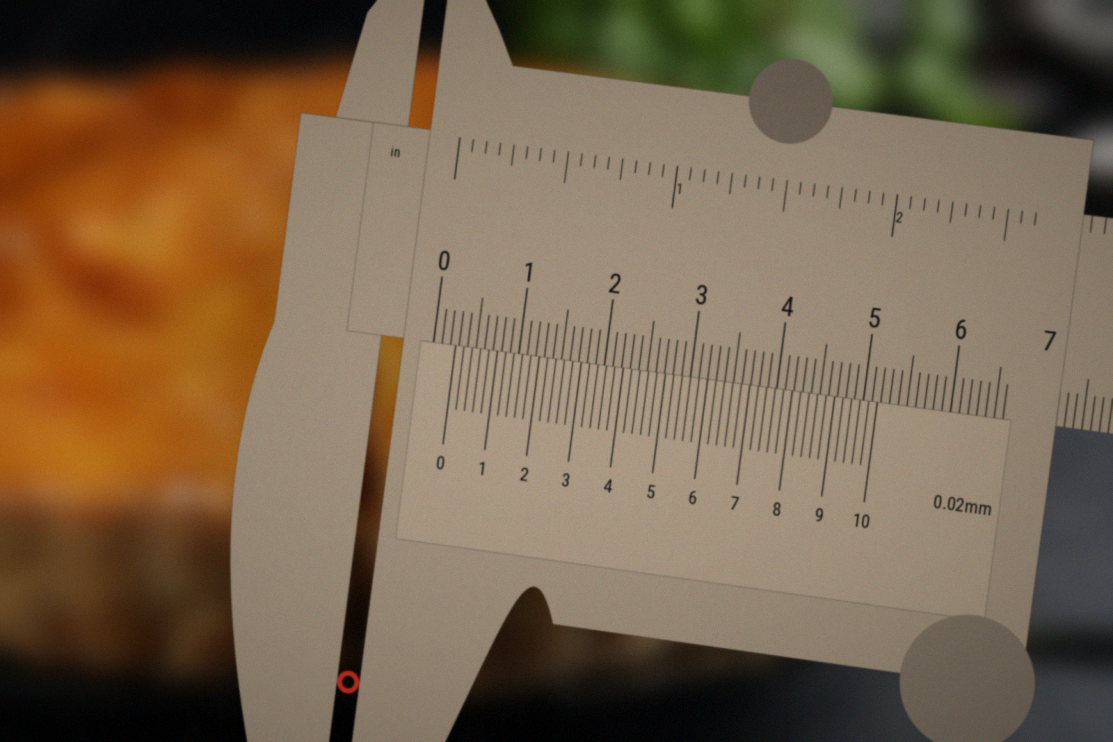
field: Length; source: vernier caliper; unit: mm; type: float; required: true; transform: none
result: 2.6 mm
